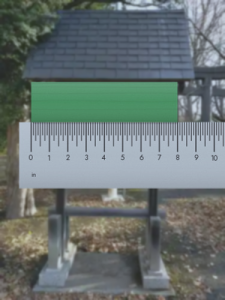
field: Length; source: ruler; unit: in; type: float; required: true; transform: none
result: 8 in
